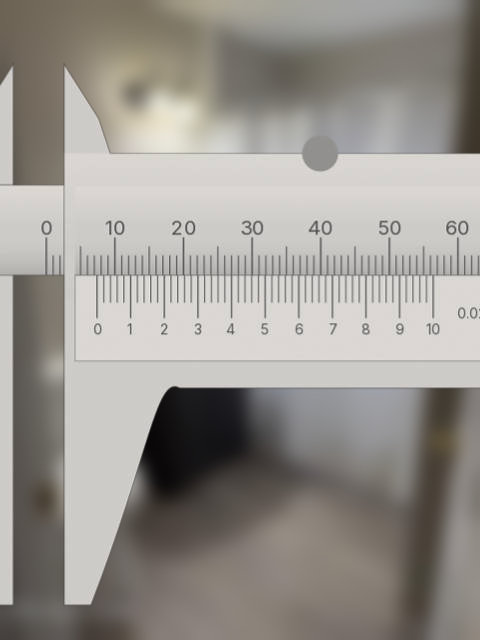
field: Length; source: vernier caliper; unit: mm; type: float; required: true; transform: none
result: 7.4 mm
